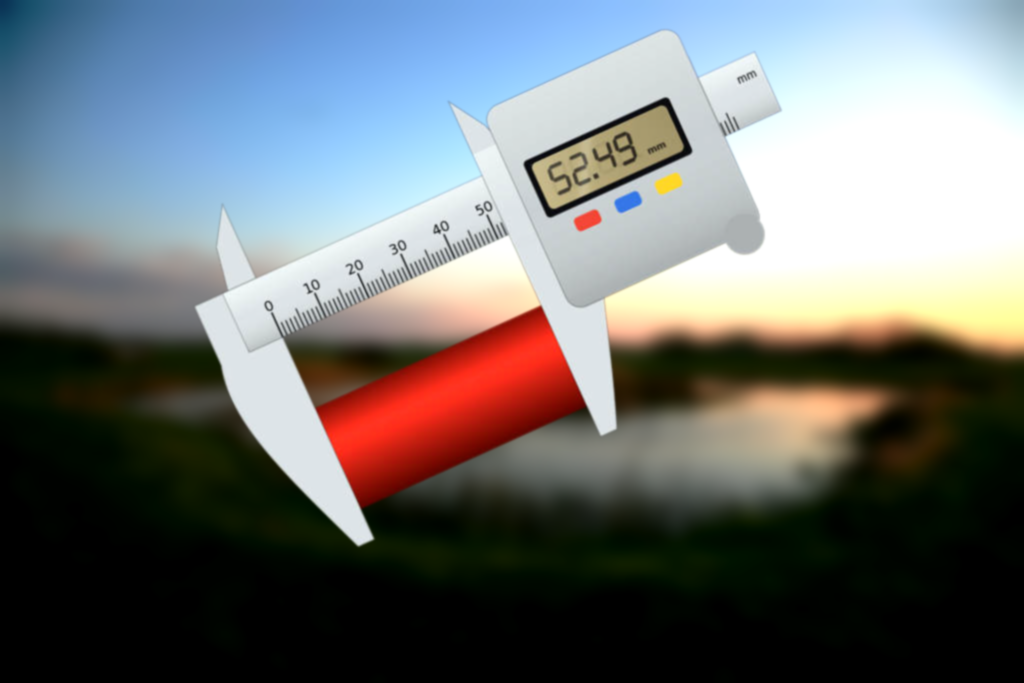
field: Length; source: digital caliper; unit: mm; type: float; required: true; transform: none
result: 52.49 mm
